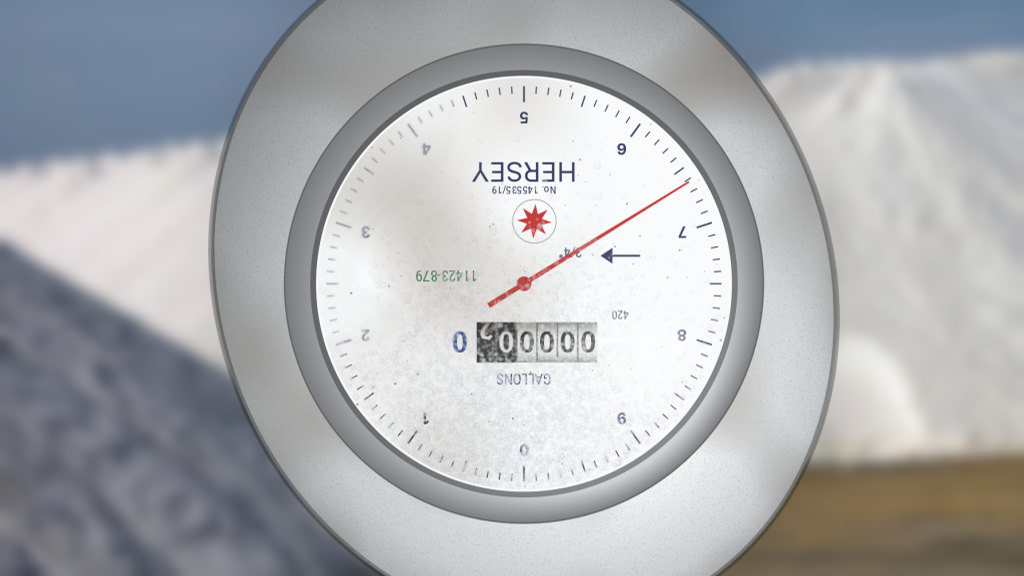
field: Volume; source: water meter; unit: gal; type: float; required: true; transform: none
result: 16.6 gal
